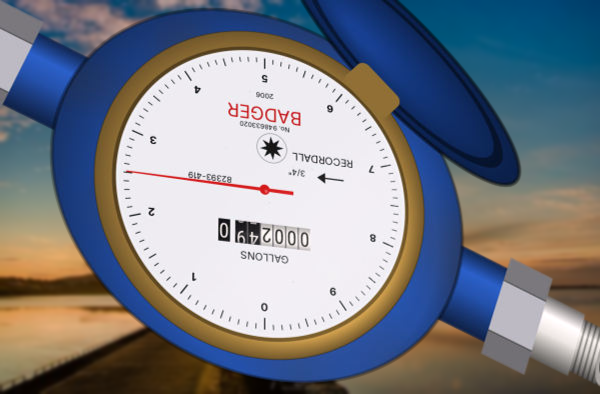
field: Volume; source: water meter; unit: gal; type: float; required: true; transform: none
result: 2492.5 gal
